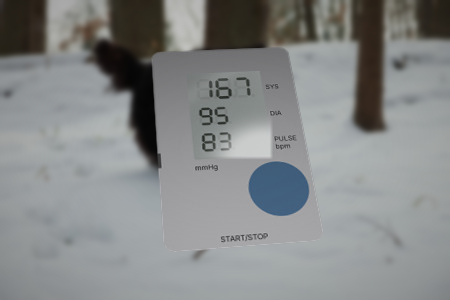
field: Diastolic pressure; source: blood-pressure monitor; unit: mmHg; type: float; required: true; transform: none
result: 95 mmHg
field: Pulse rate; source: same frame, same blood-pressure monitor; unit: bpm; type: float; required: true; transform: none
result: 83 bpm
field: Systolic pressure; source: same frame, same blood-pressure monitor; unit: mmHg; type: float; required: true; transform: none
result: 167 mmHg
